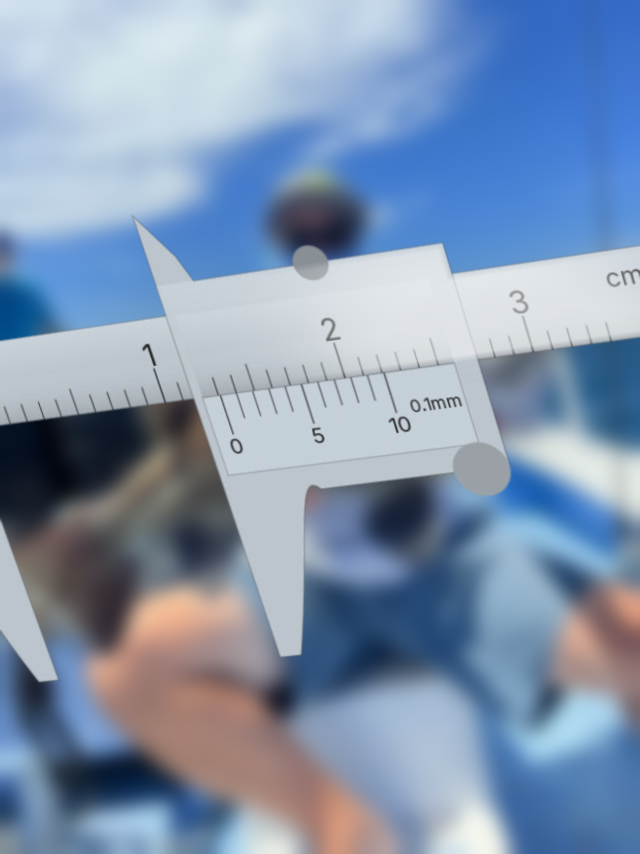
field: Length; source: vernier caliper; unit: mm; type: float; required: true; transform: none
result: 13.1 mm
